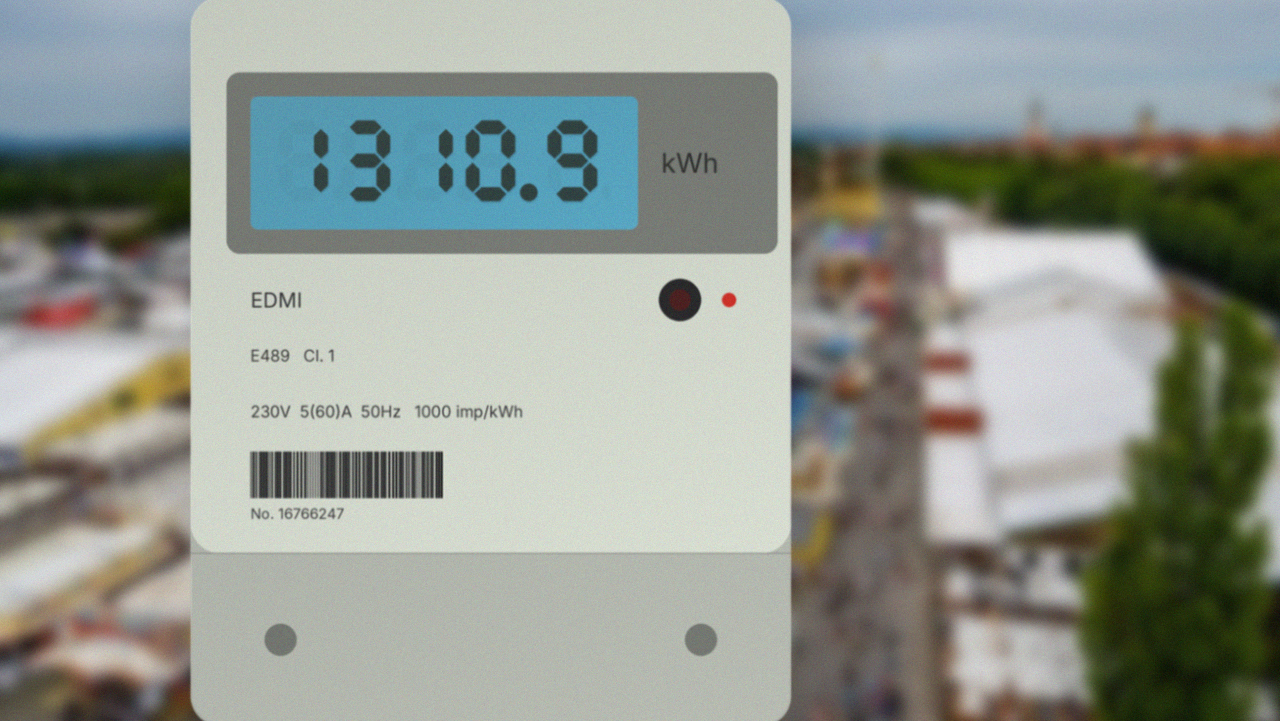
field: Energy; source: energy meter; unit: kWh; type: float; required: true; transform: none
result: 1310.9 kWh
